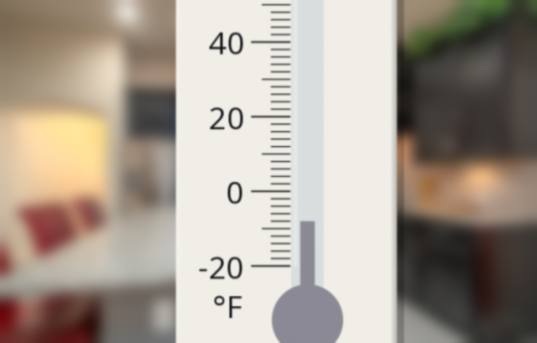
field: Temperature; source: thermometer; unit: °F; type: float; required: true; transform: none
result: -8 °F
